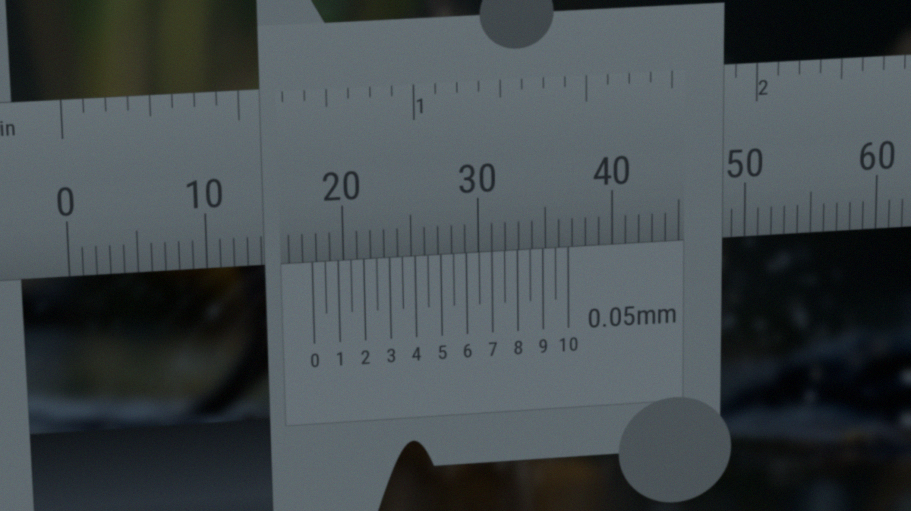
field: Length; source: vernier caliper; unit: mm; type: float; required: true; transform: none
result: 17.7 mm
